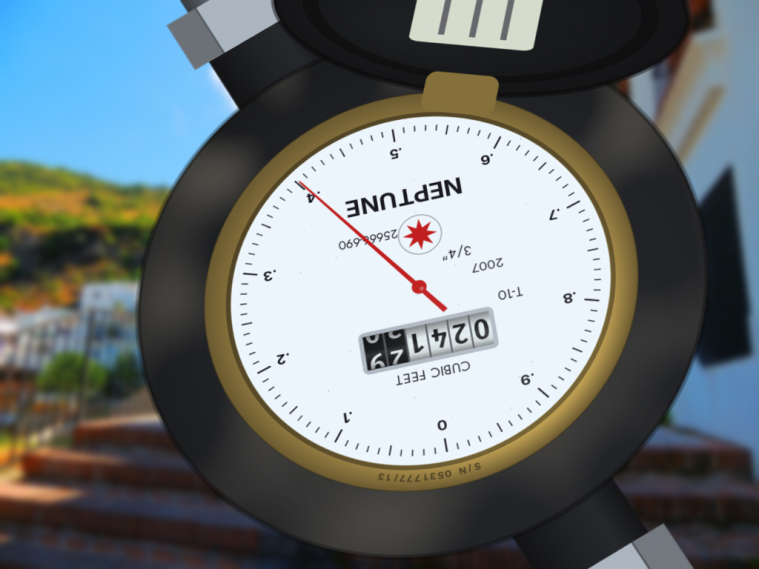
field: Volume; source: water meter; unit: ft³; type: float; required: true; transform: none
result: 24129.40 ft³
